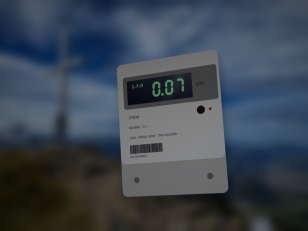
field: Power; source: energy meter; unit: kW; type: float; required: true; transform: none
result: 0.07 kW
